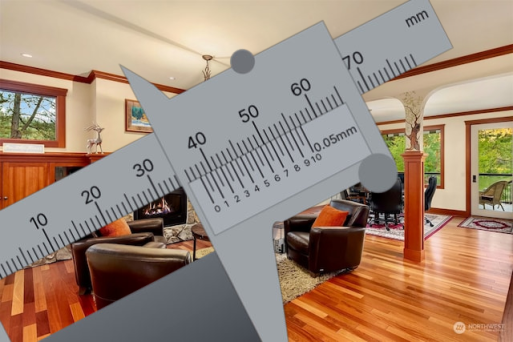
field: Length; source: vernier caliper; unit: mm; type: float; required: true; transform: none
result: 37.8 mm
